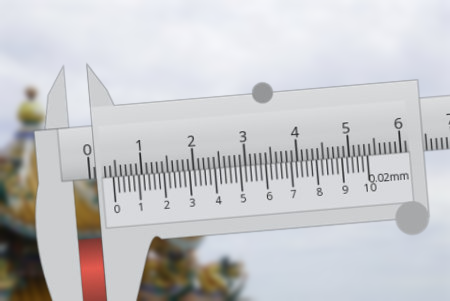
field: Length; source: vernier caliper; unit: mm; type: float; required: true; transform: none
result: 4.5 mm
